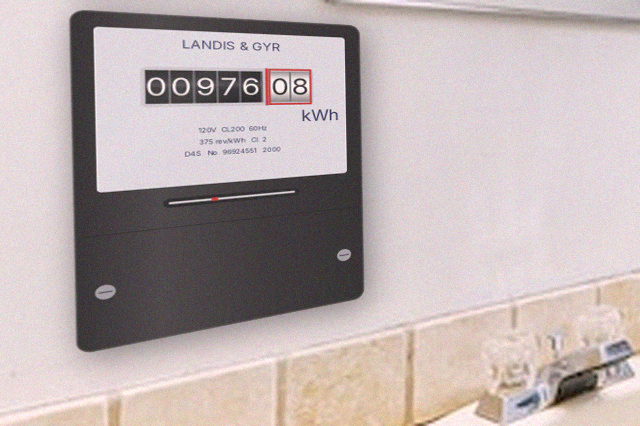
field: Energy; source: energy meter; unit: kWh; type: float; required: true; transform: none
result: 976.08 kWh
